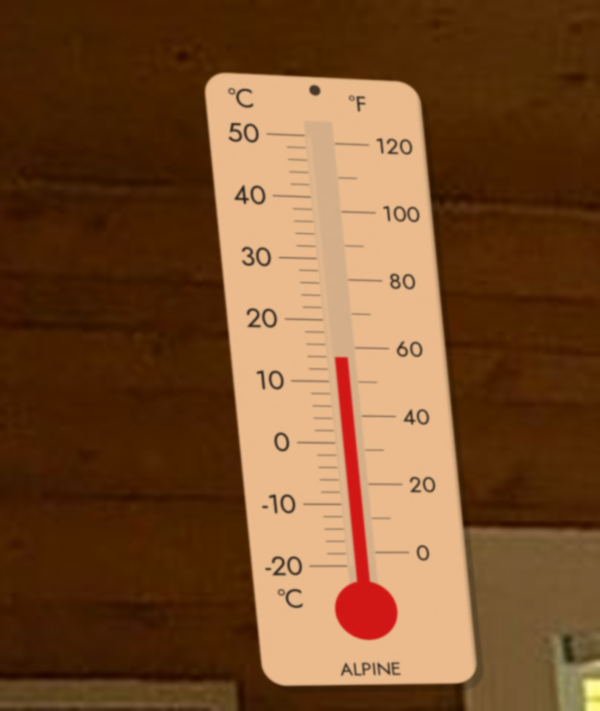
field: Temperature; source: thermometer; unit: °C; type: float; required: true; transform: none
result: 14 °C
